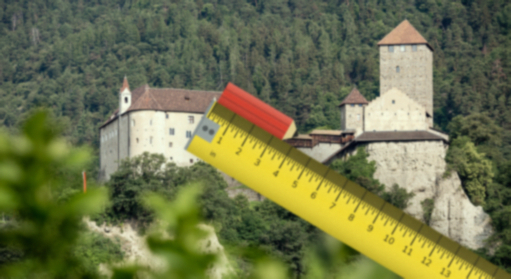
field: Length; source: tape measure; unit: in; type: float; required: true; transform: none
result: 4 in
